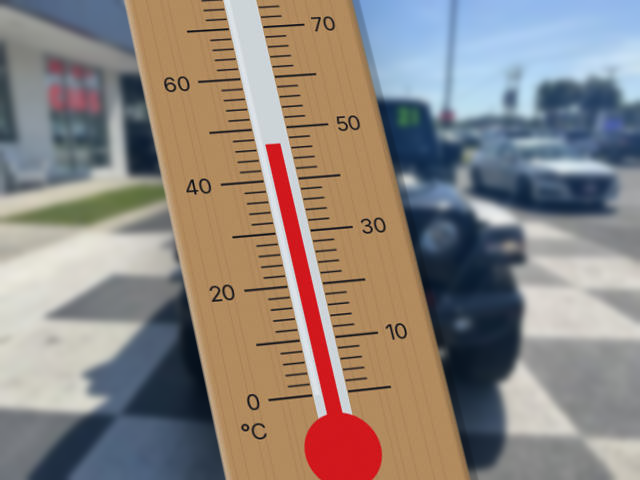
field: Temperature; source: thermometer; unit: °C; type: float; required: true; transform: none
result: 47 °C
